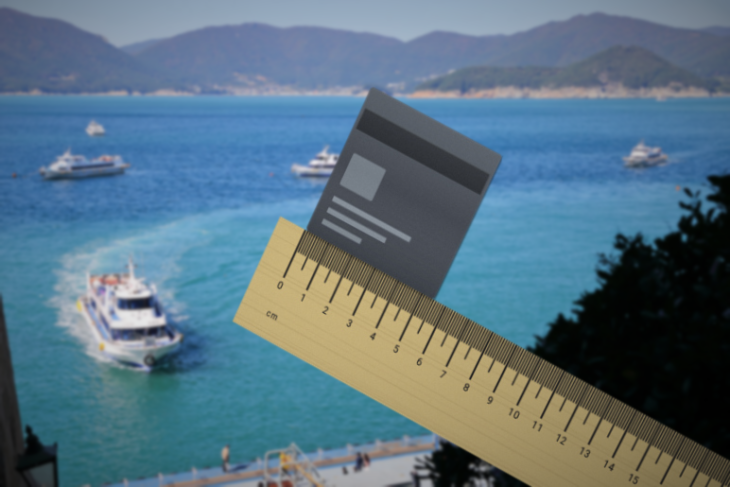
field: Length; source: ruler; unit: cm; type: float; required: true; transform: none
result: 5.5 cm
